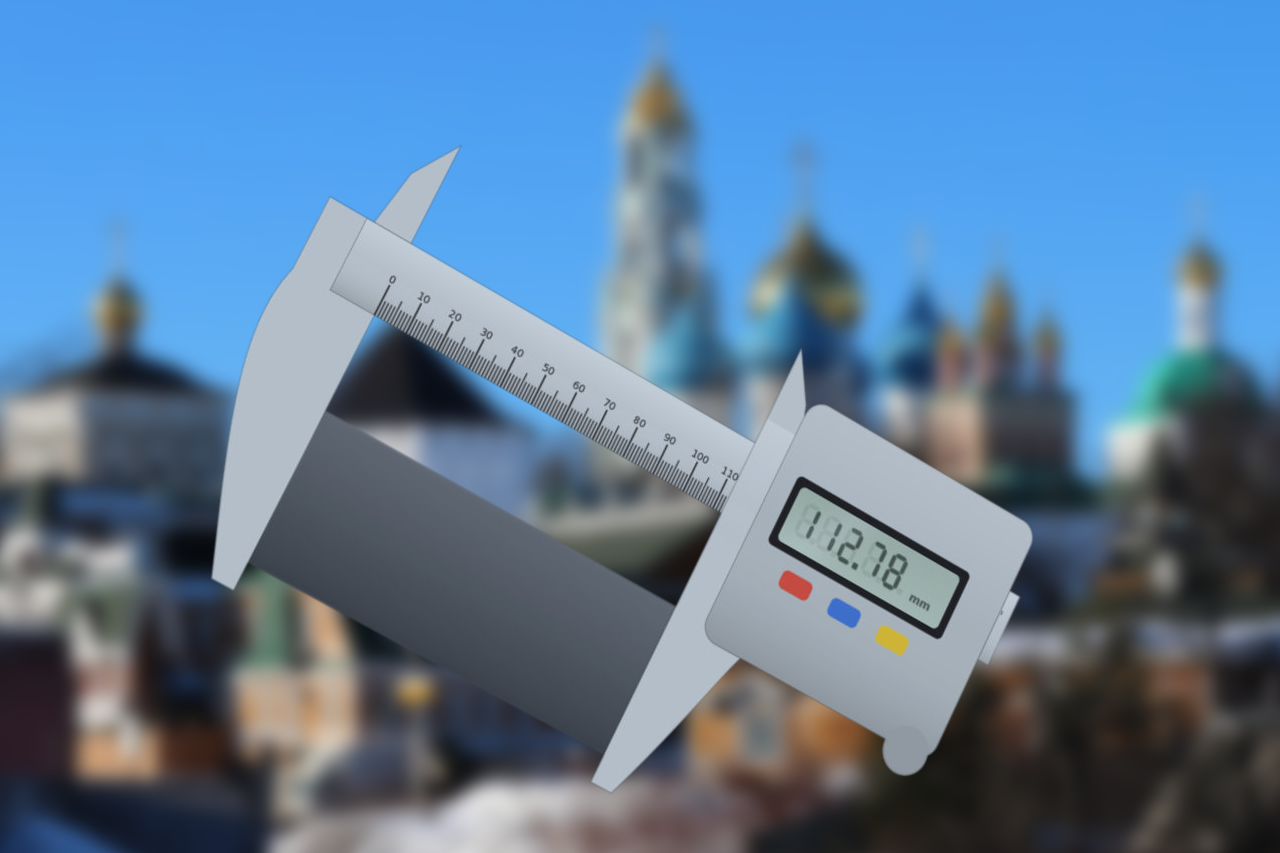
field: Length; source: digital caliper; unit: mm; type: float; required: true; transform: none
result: 112.78 mm
